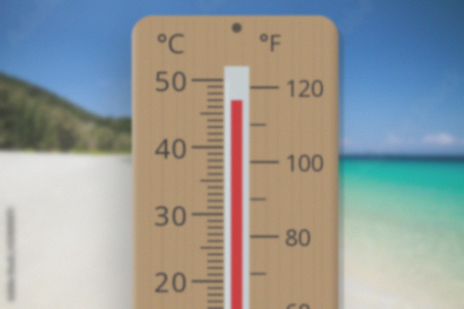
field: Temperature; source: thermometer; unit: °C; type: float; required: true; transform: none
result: 47 °C
